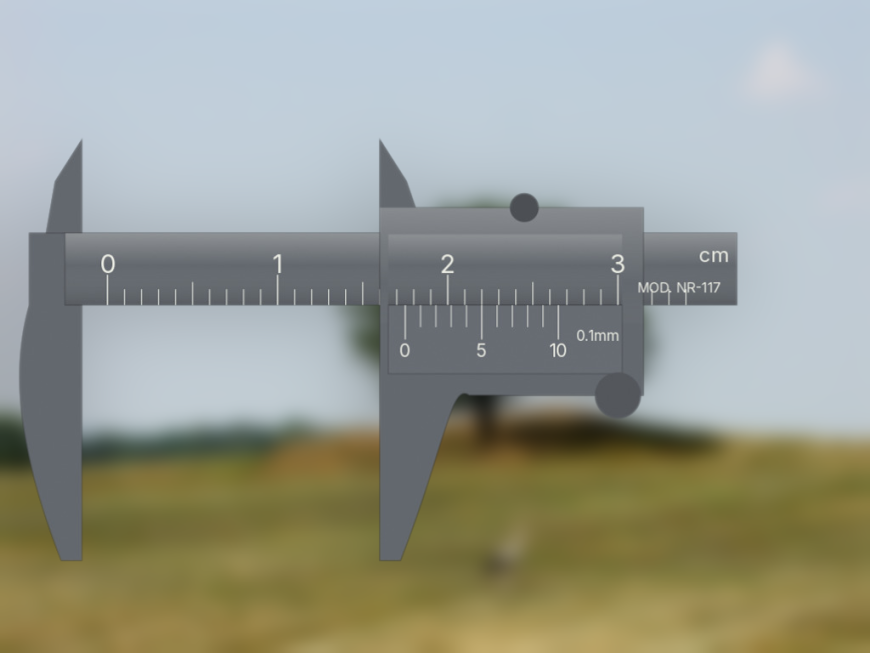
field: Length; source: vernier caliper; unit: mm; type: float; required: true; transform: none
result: 17.5 mm
